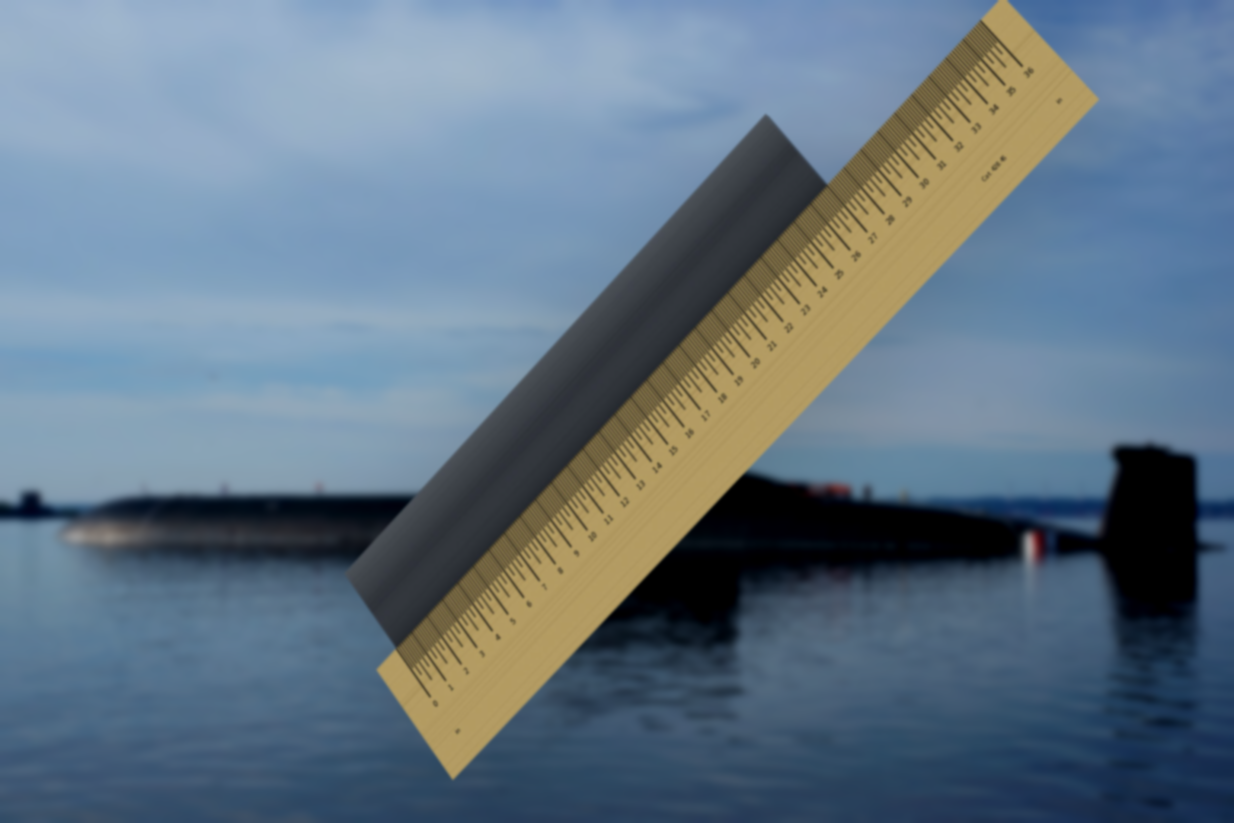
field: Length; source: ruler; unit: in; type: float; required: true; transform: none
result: 27 in
